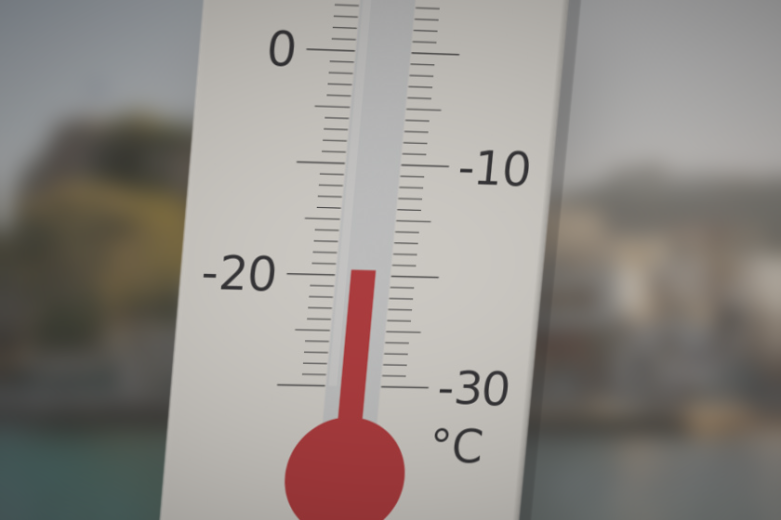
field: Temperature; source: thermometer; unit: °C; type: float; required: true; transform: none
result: -19.5 °C
